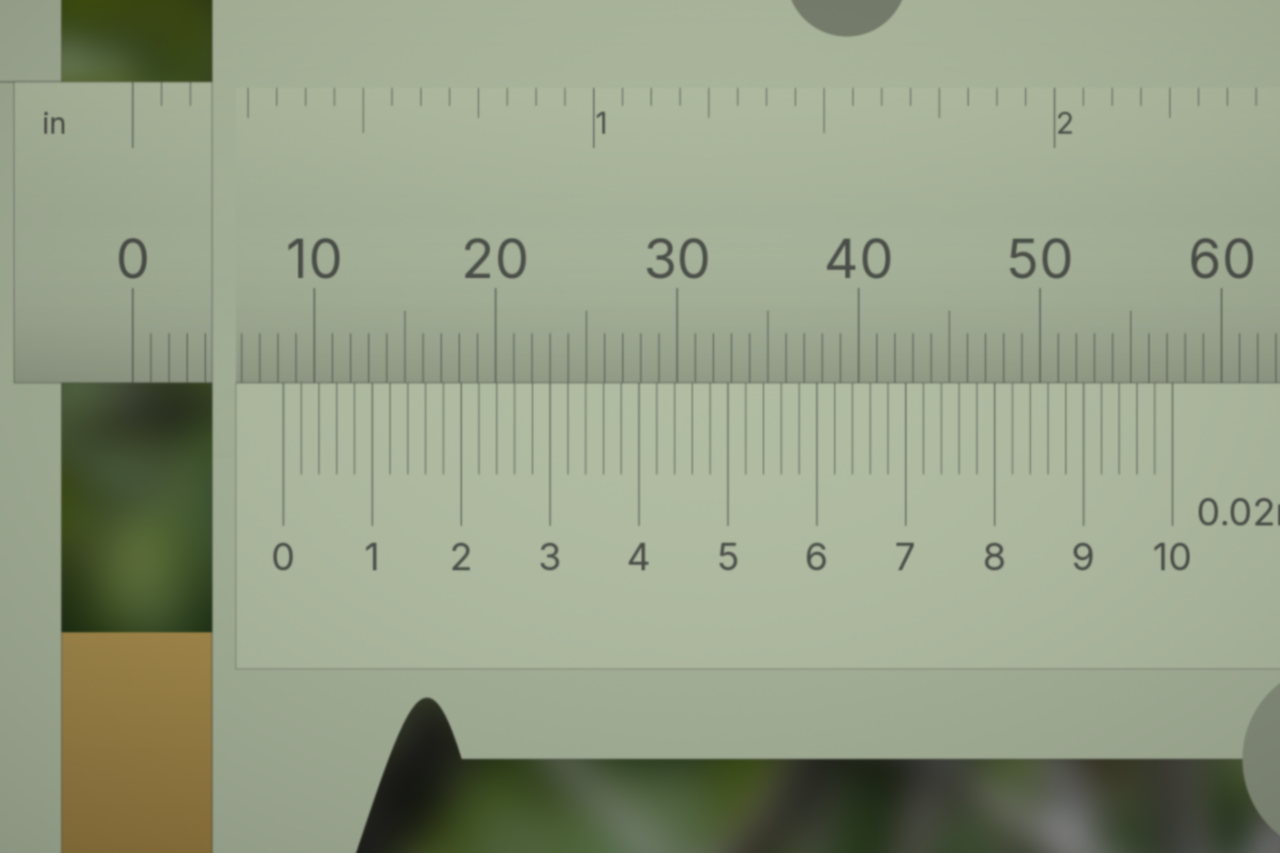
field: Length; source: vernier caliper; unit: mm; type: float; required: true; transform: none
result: 8.3 mm
